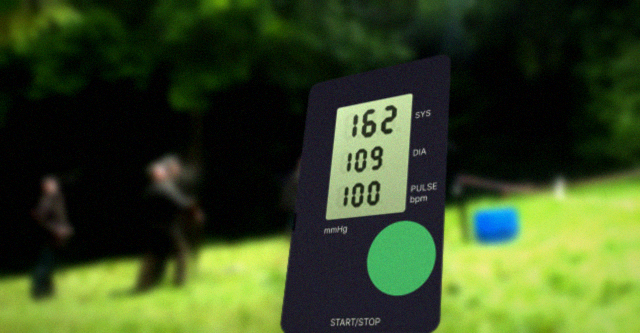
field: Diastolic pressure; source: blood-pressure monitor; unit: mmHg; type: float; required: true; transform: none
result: 109 mmHg
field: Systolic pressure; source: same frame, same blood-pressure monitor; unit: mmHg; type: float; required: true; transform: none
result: 162 mmHg
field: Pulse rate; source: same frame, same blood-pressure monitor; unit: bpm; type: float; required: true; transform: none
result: 100 bpm
